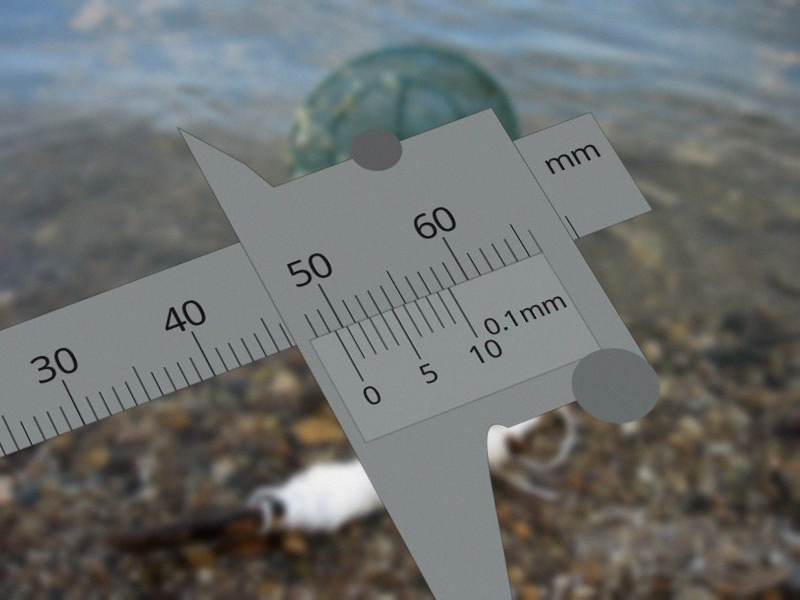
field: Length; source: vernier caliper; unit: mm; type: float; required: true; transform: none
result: 49.4 mm
